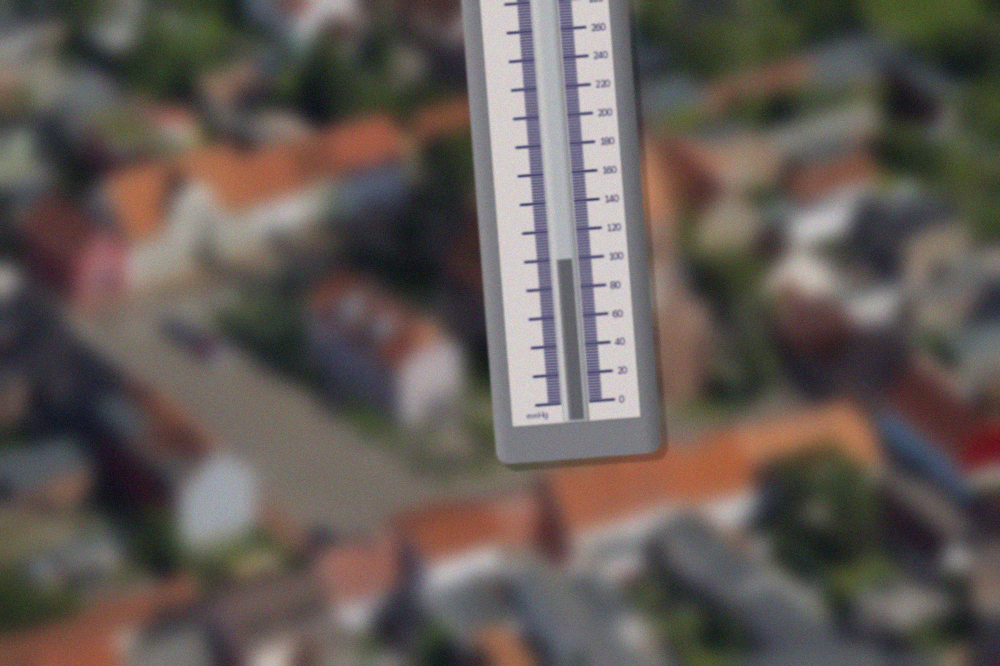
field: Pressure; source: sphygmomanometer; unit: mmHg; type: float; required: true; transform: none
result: 100 mmHg
